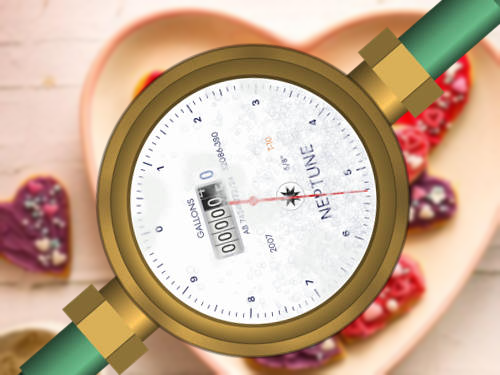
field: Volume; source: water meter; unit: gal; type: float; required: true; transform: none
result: 45.3 gal
